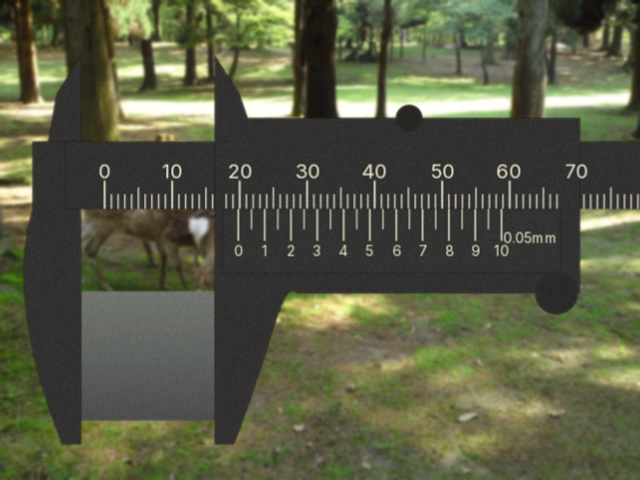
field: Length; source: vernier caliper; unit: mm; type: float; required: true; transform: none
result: 19.8 mm
